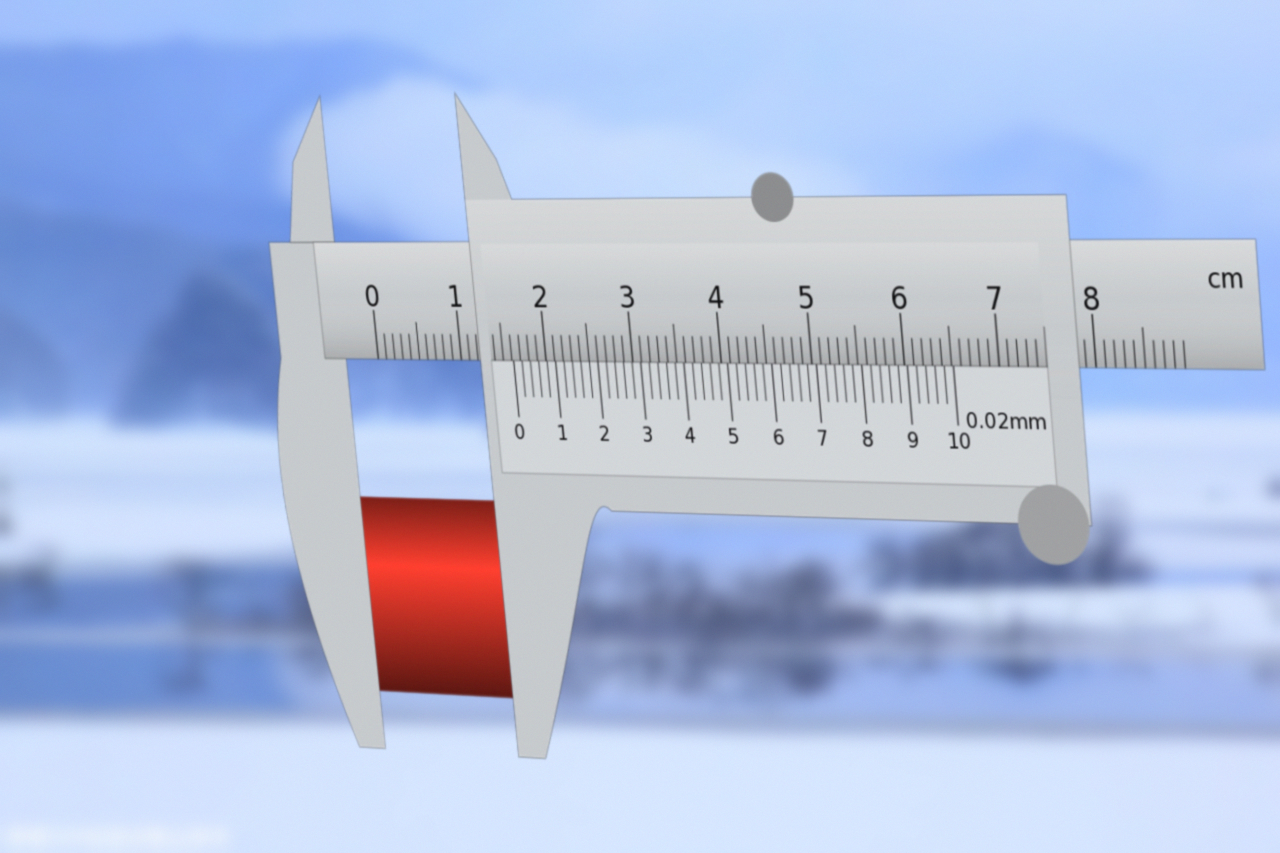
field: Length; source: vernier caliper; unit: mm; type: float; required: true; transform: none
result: 16.2 mm
